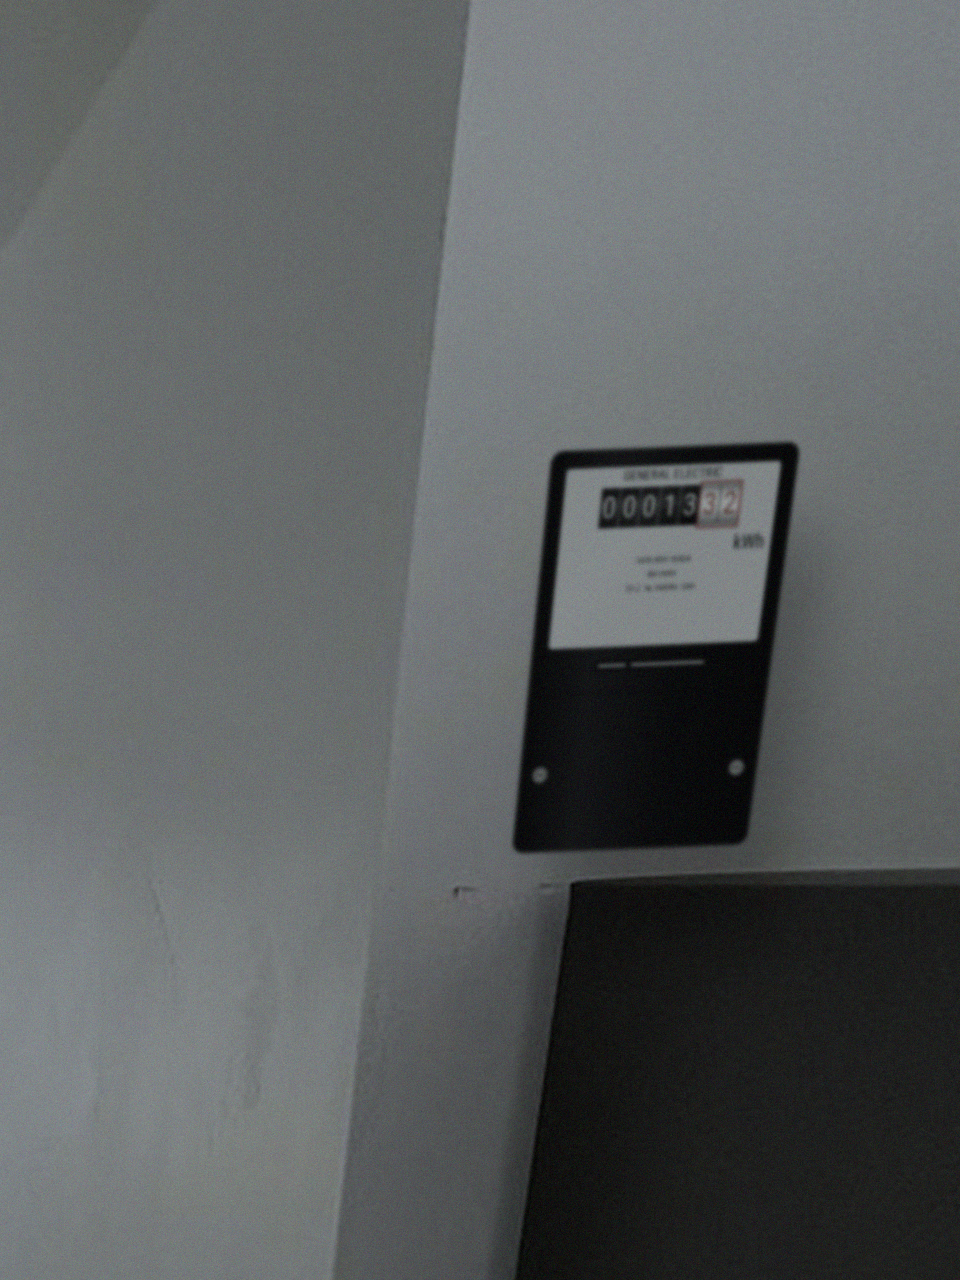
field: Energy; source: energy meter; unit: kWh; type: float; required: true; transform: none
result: 13.32 kWh
